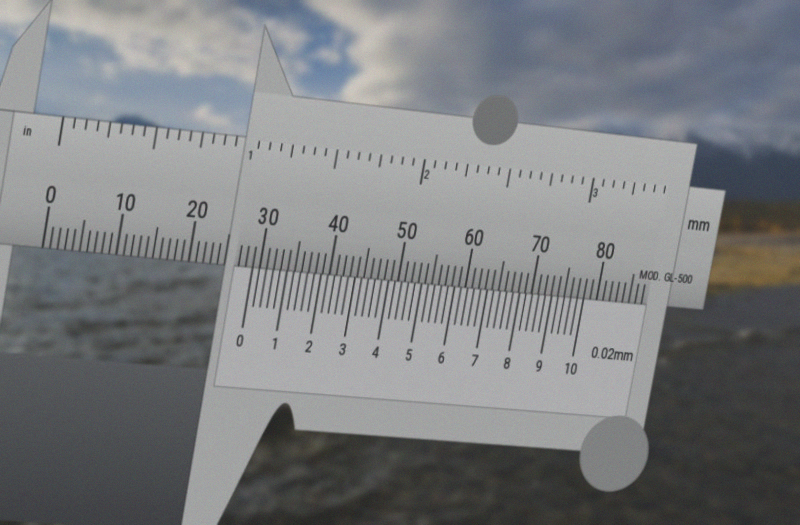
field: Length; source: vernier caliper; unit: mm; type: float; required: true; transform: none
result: 29.0 mm
